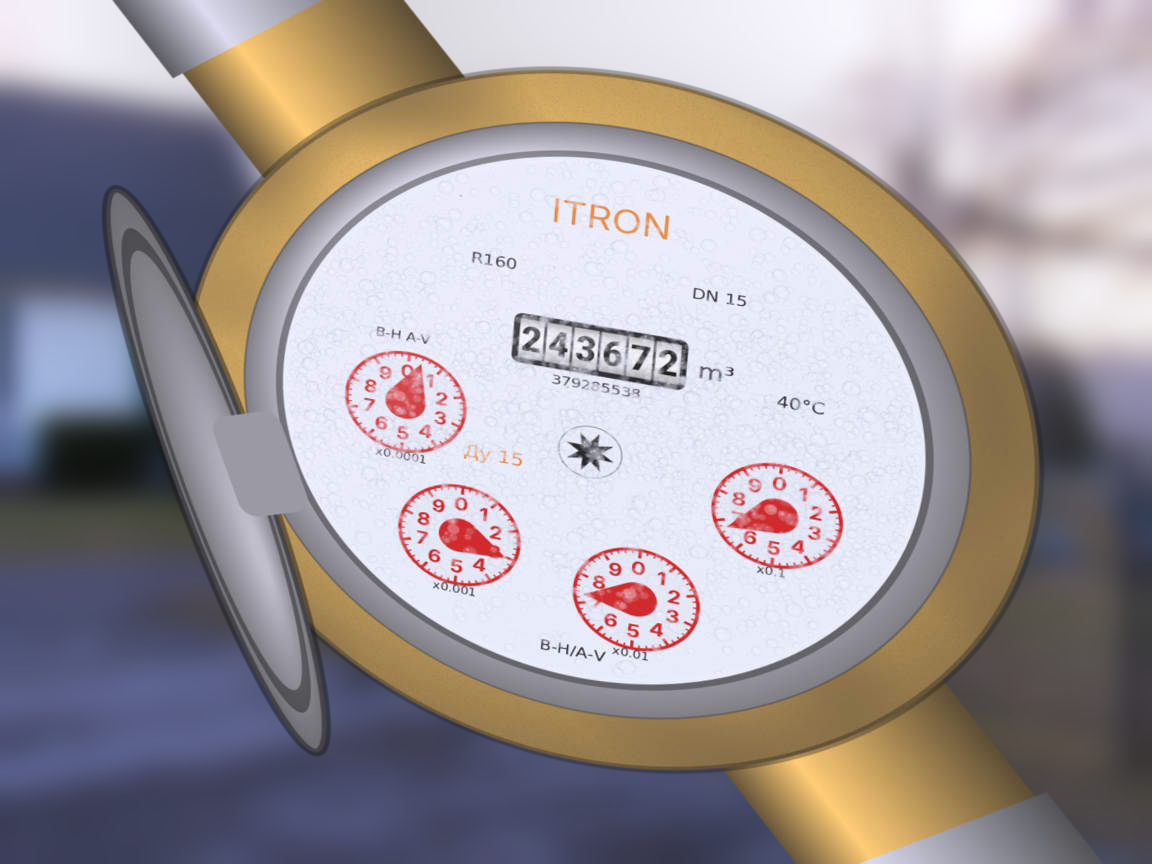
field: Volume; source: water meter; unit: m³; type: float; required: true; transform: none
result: 243672.6730 m³
